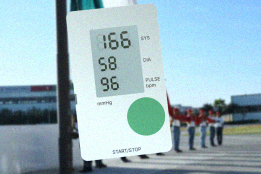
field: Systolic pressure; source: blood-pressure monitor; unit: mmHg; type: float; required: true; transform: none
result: 166 mmHg
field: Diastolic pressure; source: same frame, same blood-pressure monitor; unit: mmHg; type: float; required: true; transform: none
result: 58 mmHg
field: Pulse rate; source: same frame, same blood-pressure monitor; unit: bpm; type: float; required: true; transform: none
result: 96 bpm
